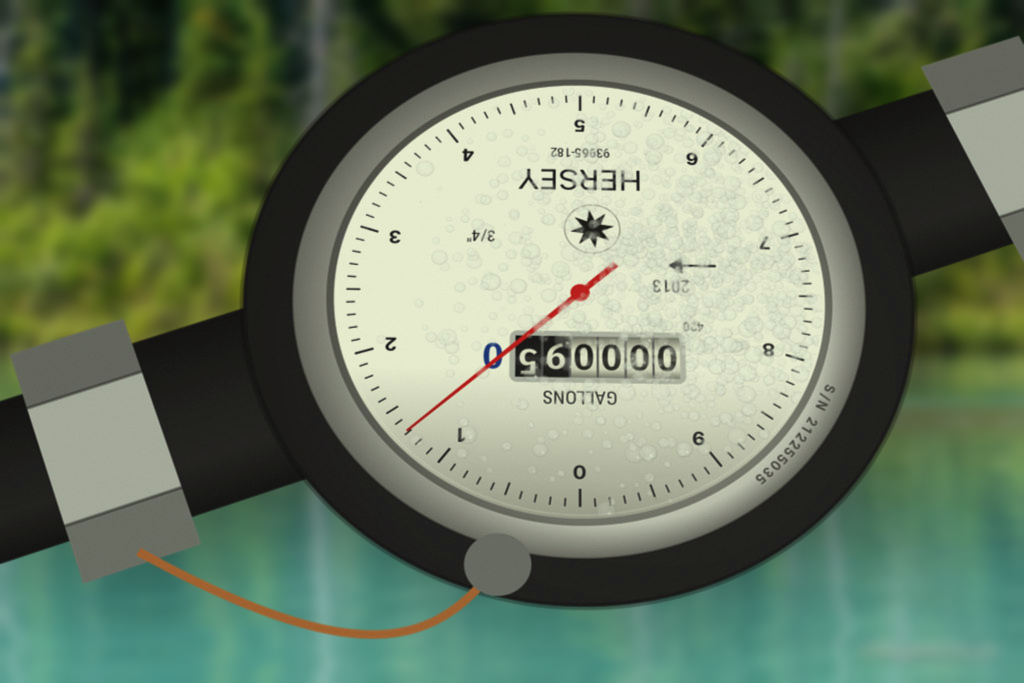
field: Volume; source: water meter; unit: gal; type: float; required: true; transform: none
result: 951.3 gal
